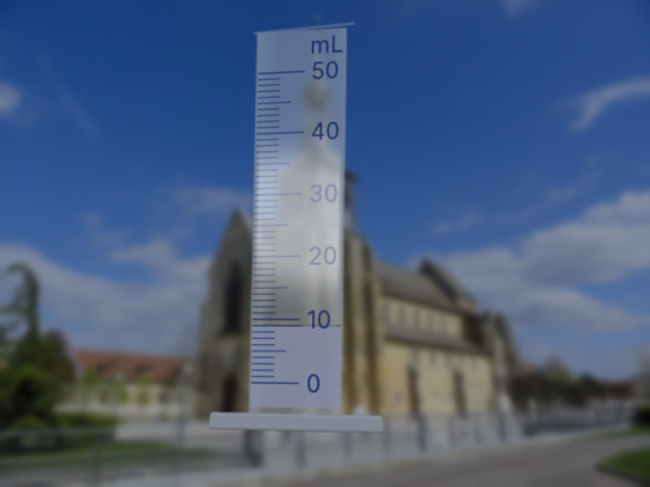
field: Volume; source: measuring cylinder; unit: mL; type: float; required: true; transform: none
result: 9 mL
